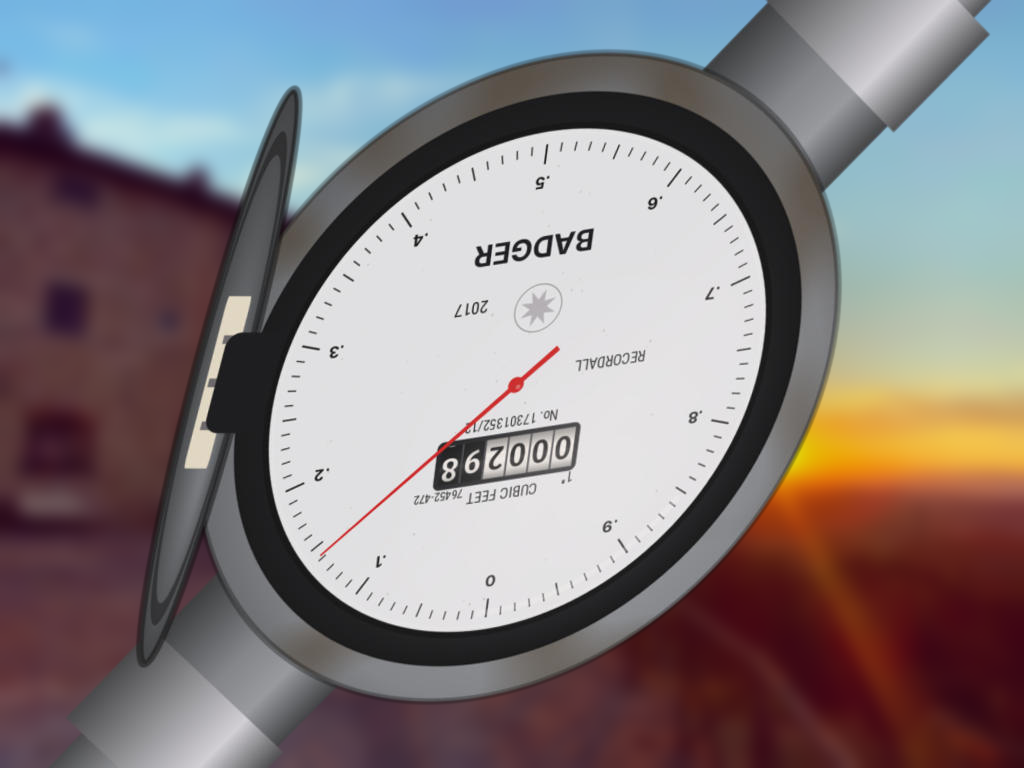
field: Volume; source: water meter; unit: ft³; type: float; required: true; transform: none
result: 298.14 ft³
